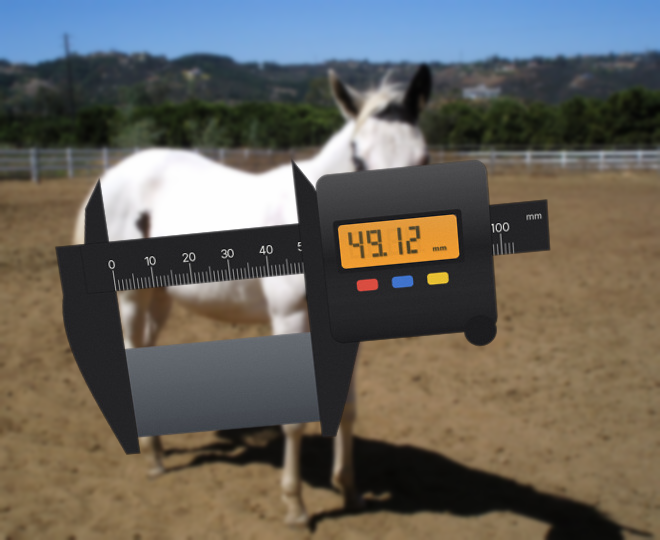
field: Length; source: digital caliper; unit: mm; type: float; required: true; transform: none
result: 49.12 mm
